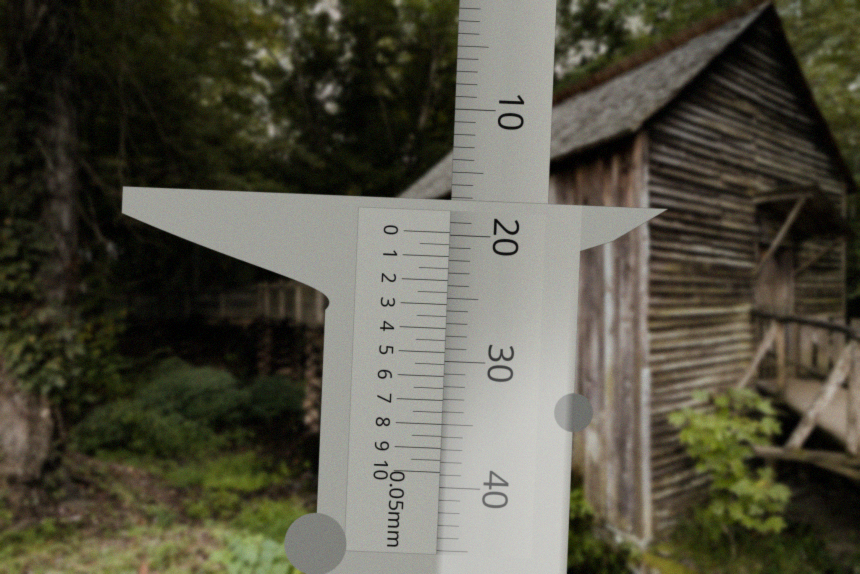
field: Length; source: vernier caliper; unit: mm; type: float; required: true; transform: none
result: 19.8 mm
